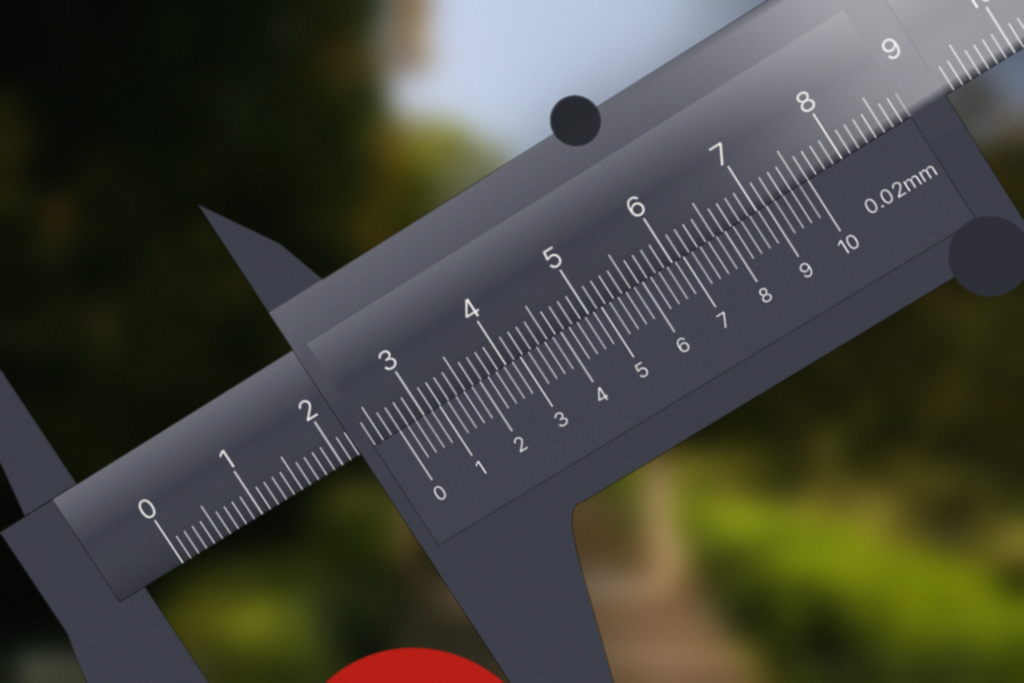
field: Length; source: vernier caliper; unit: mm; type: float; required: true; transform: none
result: 27.0 mm
